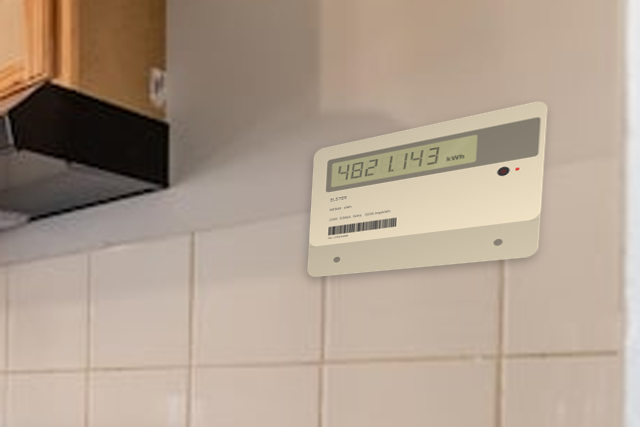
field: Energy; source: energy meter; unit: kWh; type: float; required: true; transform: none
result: 4821.143 kWh
